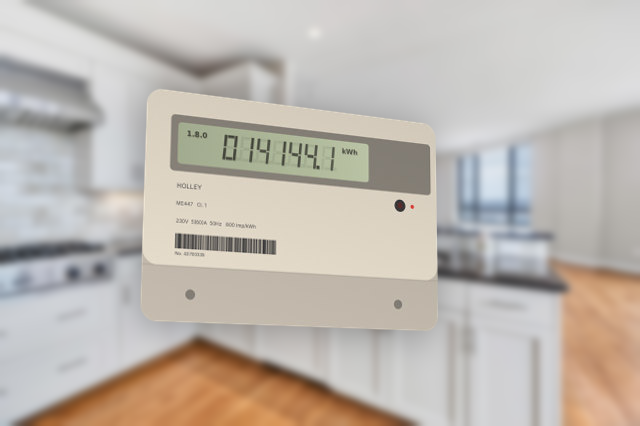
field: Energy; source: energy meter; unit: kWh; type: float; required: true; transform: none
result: 14144.1 kWh
